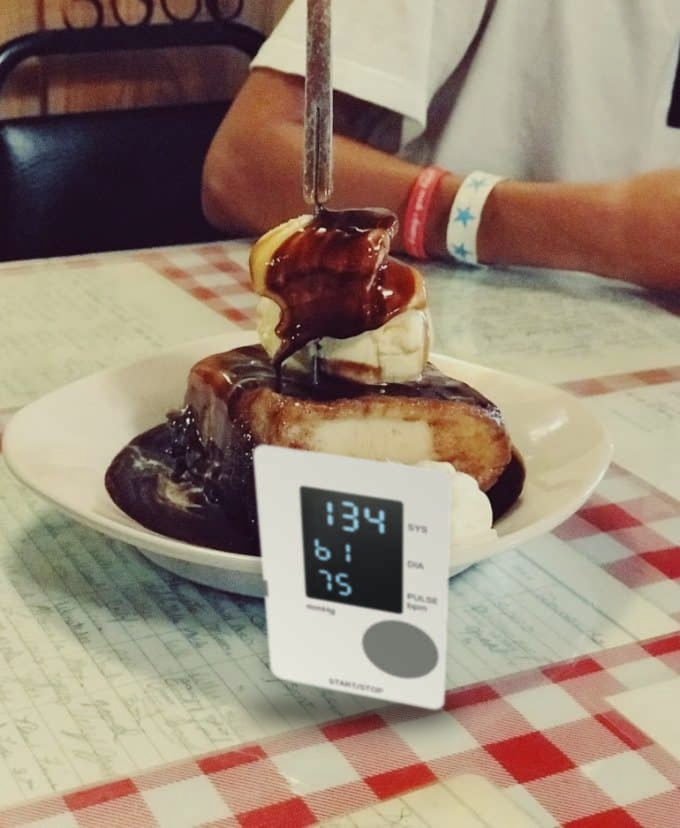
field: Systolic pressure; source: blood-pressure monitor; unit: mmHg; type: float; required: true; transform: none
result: 134 mmHg
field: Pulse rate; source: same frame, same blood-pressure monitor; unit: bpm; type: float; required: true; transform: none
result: 75 bpm
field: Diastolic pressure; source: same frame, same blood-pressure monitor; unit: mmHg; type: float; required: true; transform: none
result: 61 mmHg
